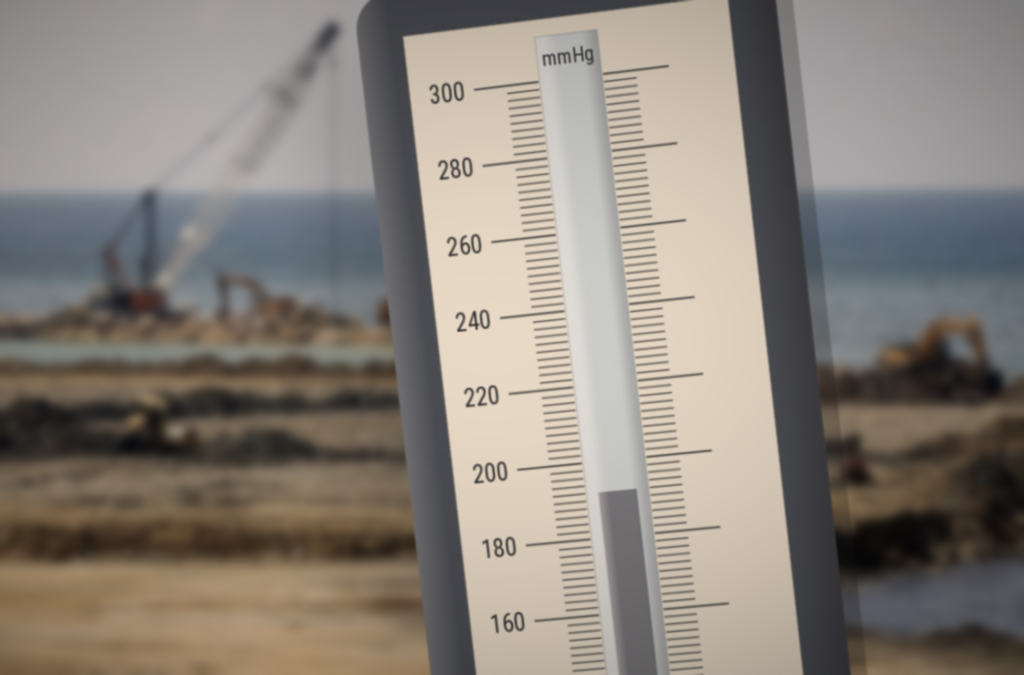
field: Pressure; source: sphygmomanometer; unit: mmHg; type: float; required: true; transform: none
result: 192 mmHg
